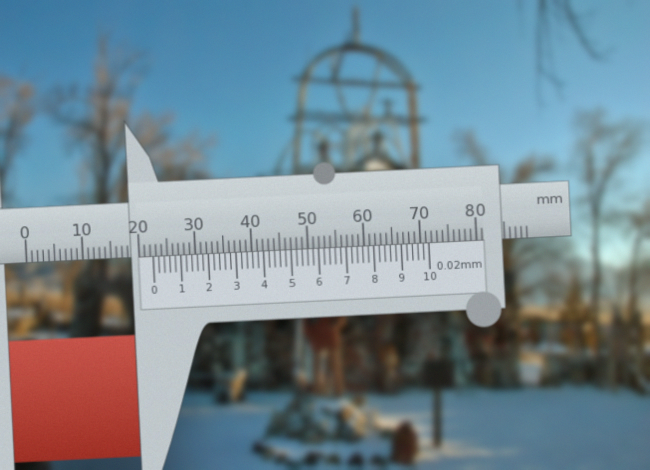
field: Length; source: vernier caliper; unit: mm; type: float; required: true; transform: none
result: 22.5 mm
